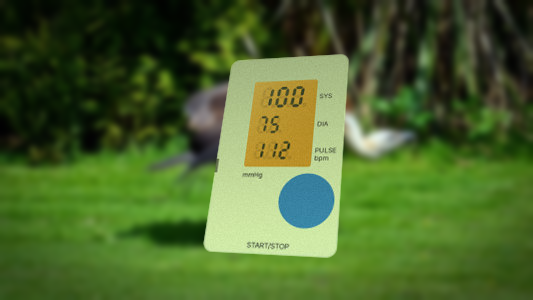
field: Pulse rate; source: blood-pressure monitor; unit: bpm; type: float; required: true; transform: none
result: 112 bpm
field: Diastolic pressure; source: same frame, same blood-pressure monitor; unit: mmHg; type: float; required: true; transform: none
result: 75 mmHg
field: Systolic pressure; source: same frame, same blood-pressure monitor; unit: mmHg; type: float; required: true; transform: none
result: 100 mmHg
